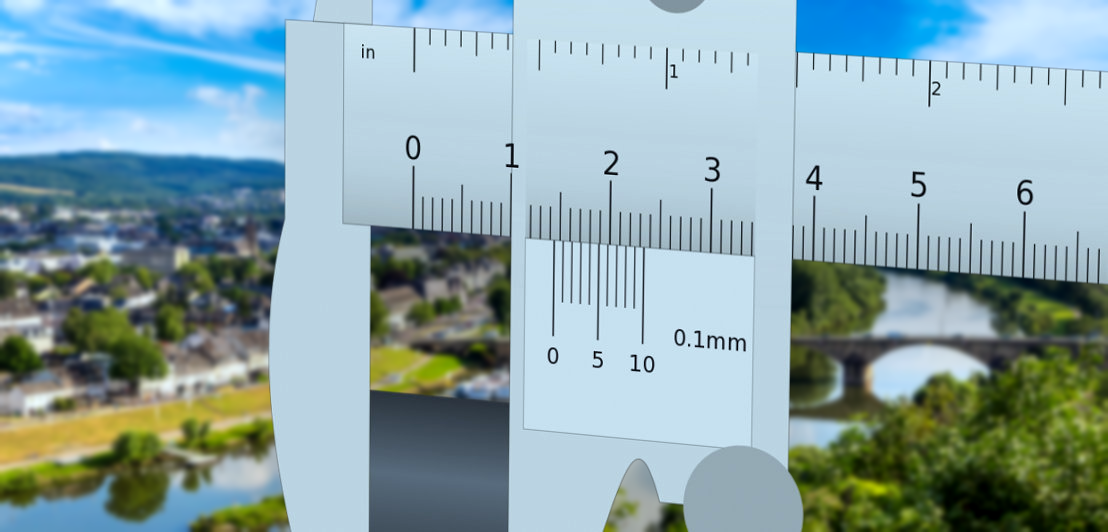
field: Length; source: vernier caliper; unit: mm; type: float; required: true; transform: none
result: 14.4 mm
